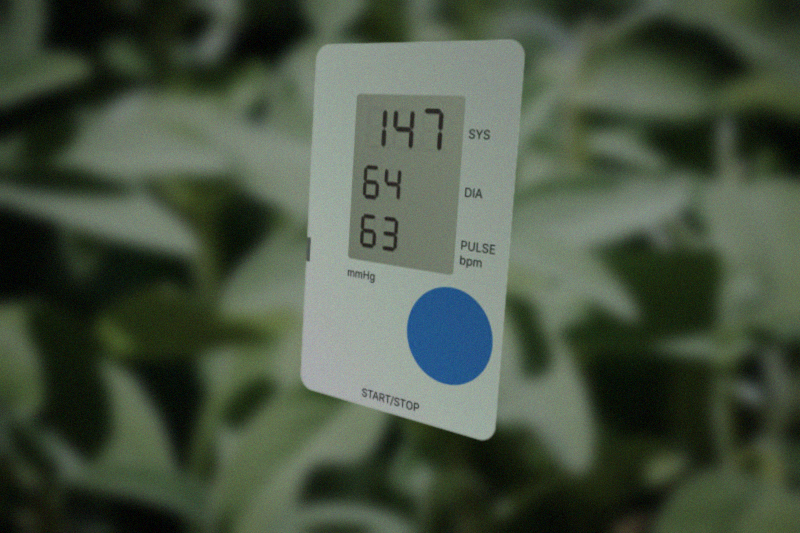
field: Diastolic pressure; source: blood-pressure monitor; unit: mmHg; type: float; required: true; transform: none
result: 64 mmHg
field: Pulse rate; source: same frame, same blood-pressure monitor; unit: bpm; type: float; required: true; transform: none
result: 63 bpm
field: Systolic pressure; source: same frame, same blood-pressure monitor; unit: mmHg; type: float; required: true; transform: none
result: 147 mmHg
